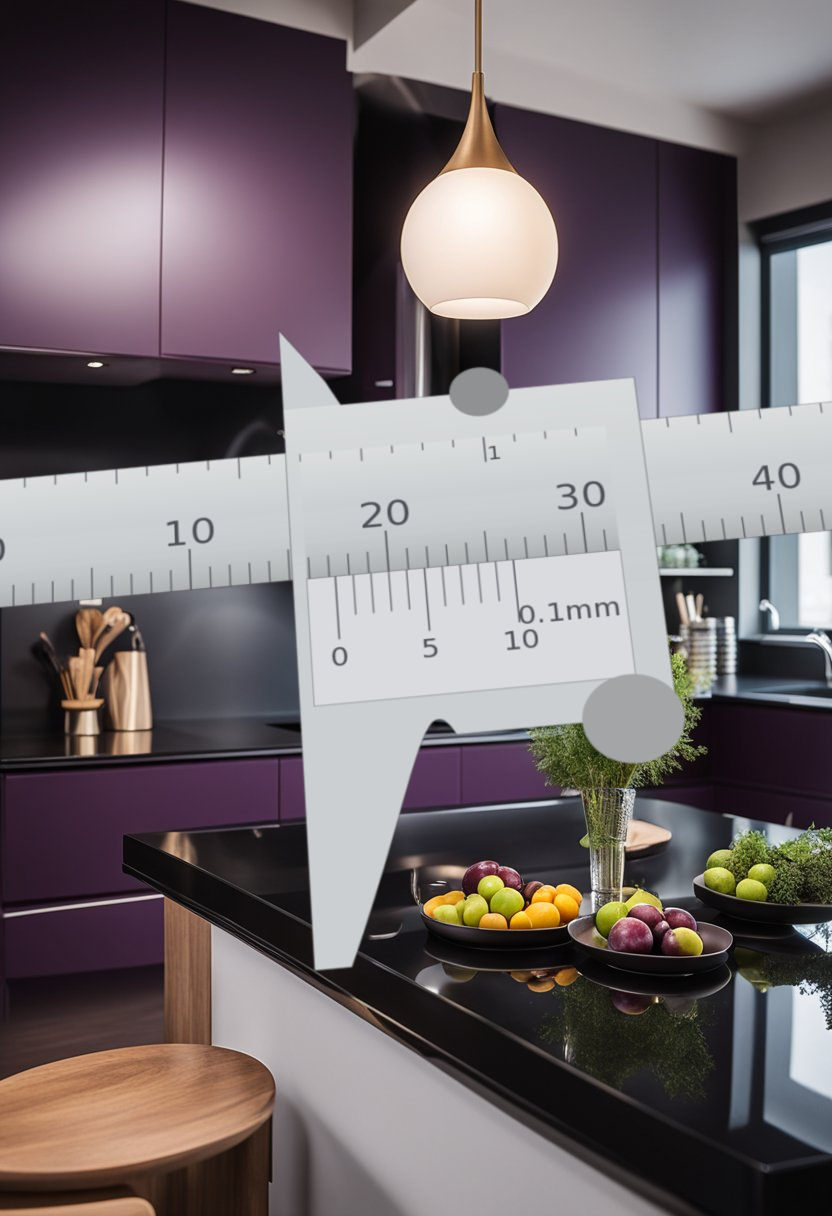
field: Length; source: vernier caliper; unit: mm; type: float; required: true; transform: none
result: 17.3 mm
